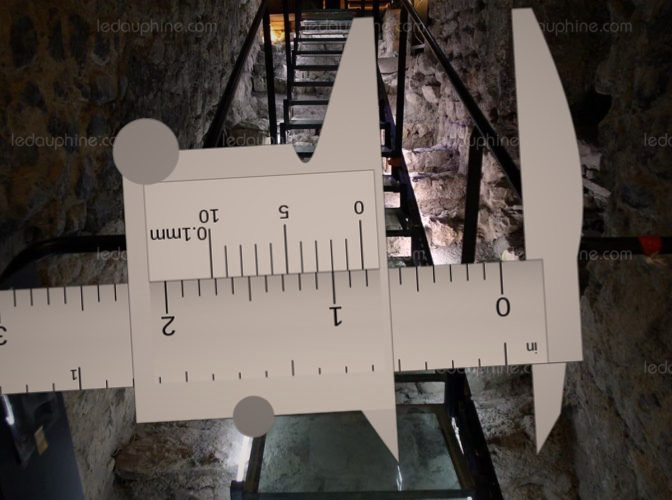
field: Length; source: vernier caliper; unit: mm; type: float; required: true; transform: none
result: 8.2 mm
